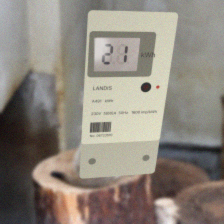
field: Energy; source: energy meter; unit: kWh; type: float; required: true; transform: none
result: 21 kWh
